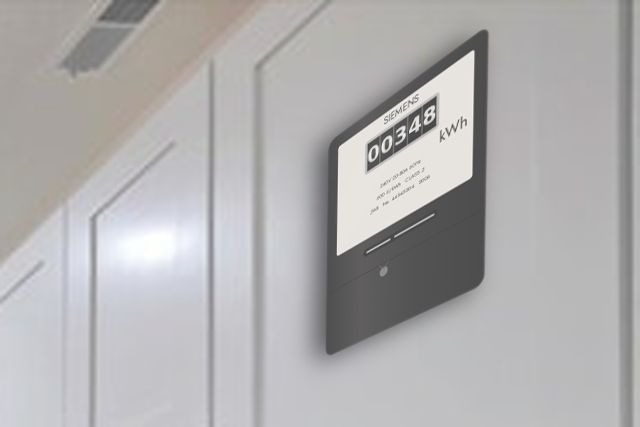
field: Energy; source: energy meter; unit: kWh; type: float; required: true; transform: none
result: 348 kWh
